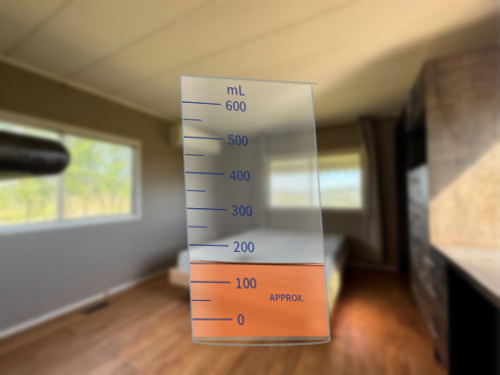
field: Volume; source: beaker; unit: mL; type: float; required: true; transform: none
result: 150 mL
